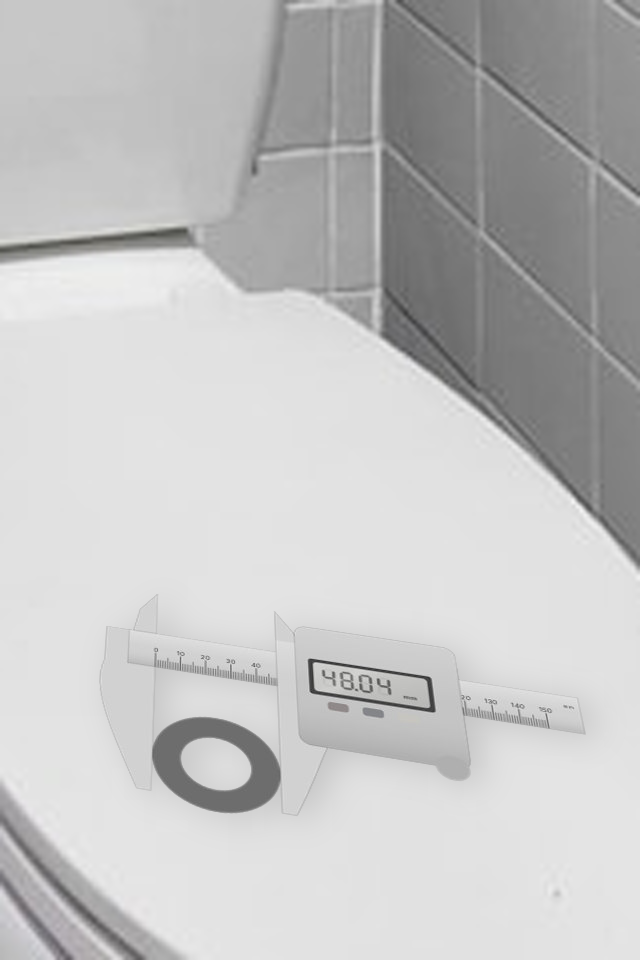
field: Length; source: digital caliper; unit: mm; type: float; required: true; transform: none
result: 48.04 mm
